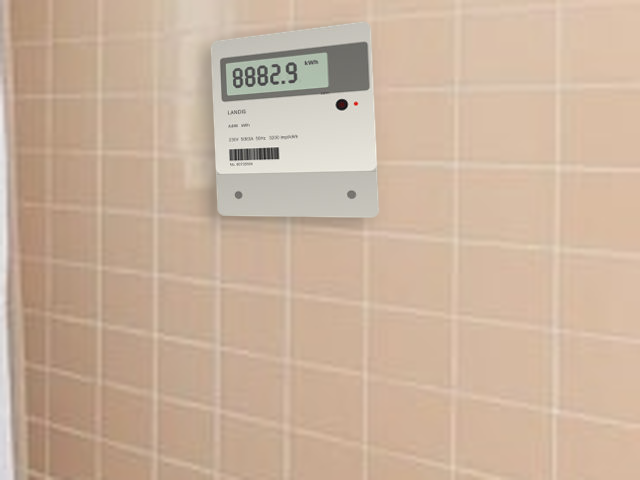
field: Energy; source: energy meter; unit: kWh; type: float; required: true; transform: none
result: 8882.9 kWh
